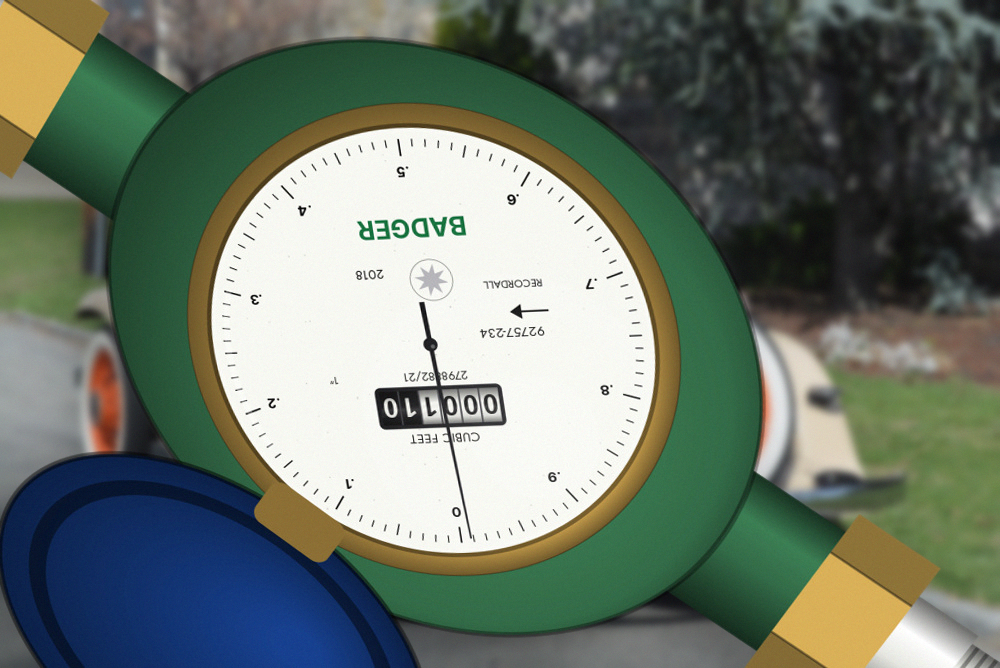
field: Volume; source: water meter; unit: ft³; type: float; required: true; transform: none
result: 109.99 ft³
